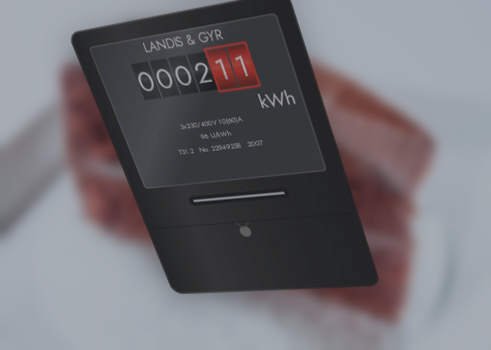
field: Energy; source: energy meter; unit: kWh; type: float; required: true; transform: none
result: 2.11 kWh
